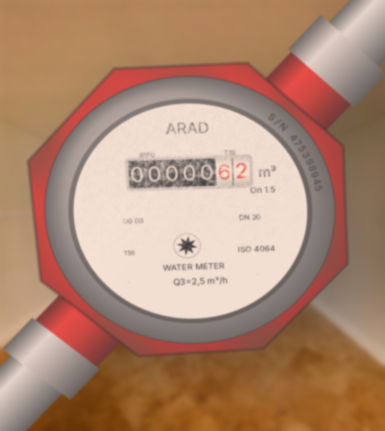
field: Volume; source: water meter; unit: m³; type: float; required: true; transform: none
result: 0.62 m³
